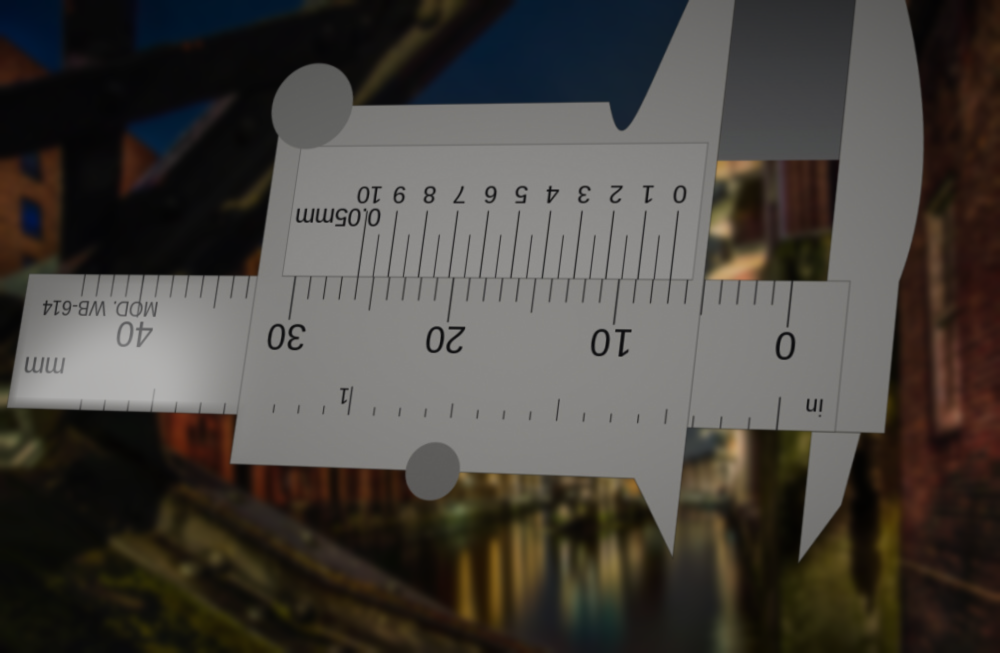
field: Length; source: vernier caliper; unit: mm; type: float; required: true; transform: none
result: 7.0 mm
